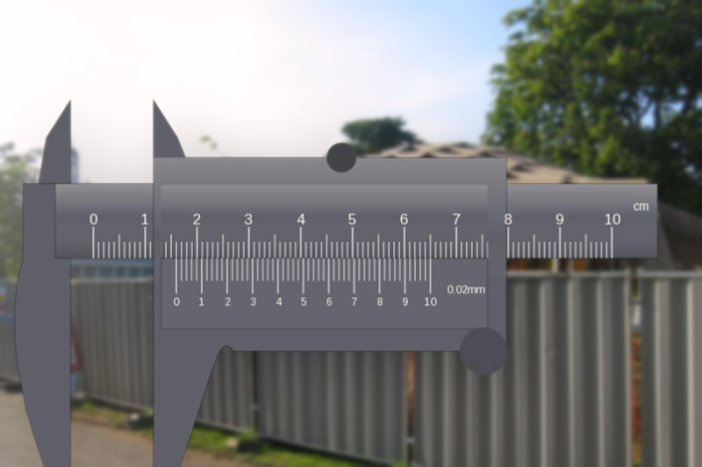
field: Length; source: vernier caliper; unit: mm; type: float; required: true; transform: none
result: 16.0 mm
